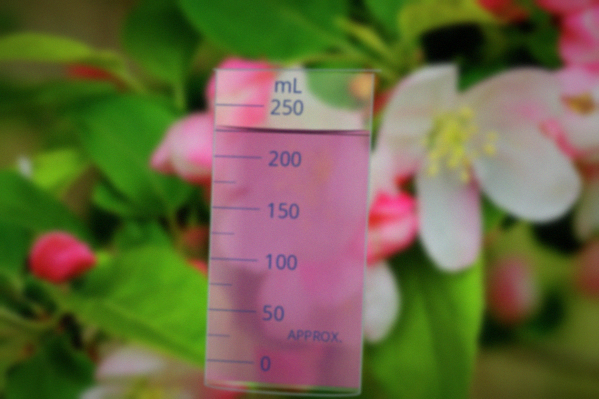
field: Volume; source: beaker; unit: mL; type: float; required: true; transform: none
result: 225 mL
